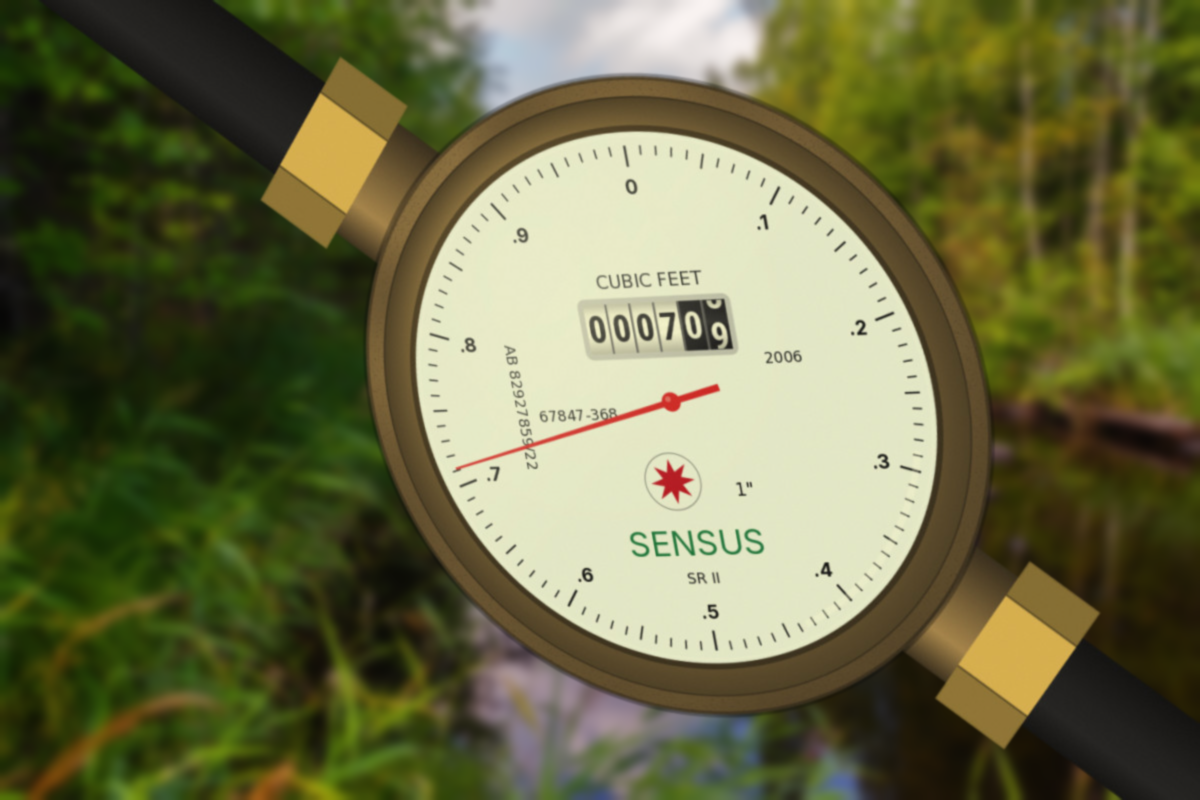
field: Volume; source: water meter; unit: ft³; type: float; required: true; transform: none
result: 708.71 ft³
